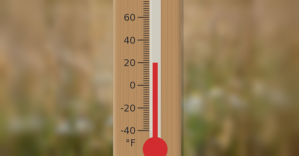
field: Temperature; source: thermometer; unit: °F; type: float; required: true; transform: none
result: 20 °F
